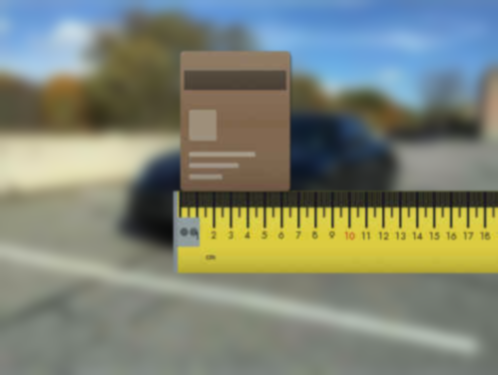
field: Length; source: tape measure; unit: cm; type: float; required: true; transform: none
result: 6.5 cm
